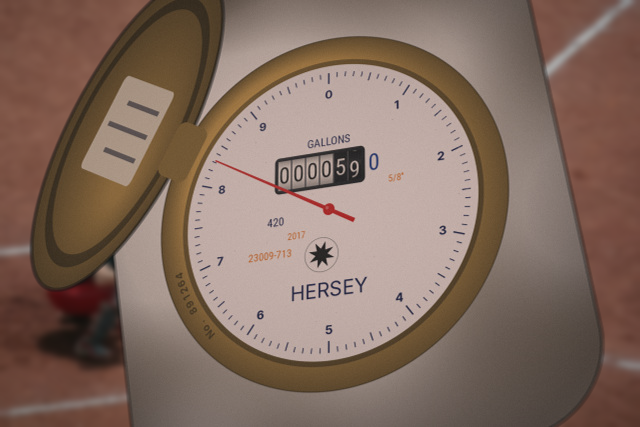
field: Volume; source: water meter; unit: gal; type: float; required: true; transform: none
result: 588.3 gal
